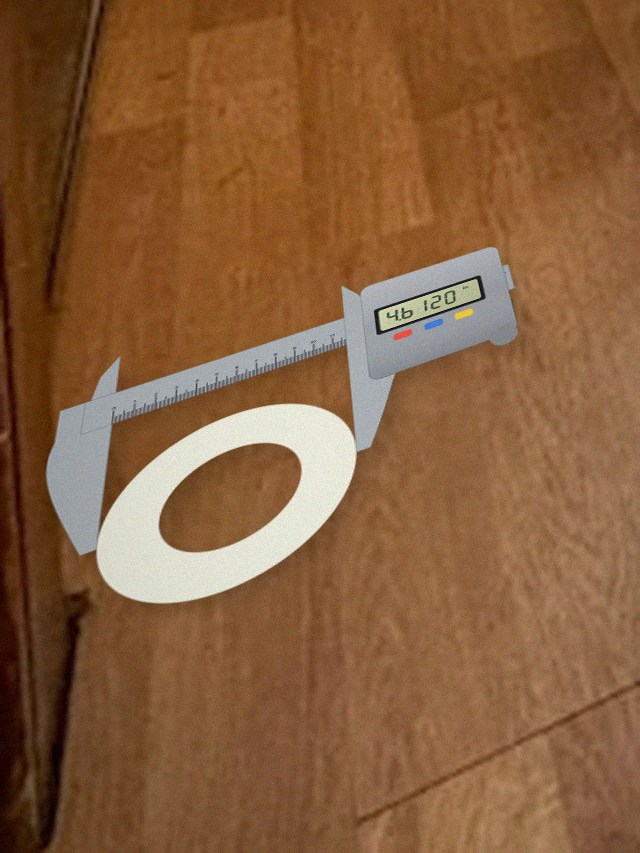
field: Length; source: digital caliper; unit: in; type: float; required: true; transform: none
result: 4.6120 in
